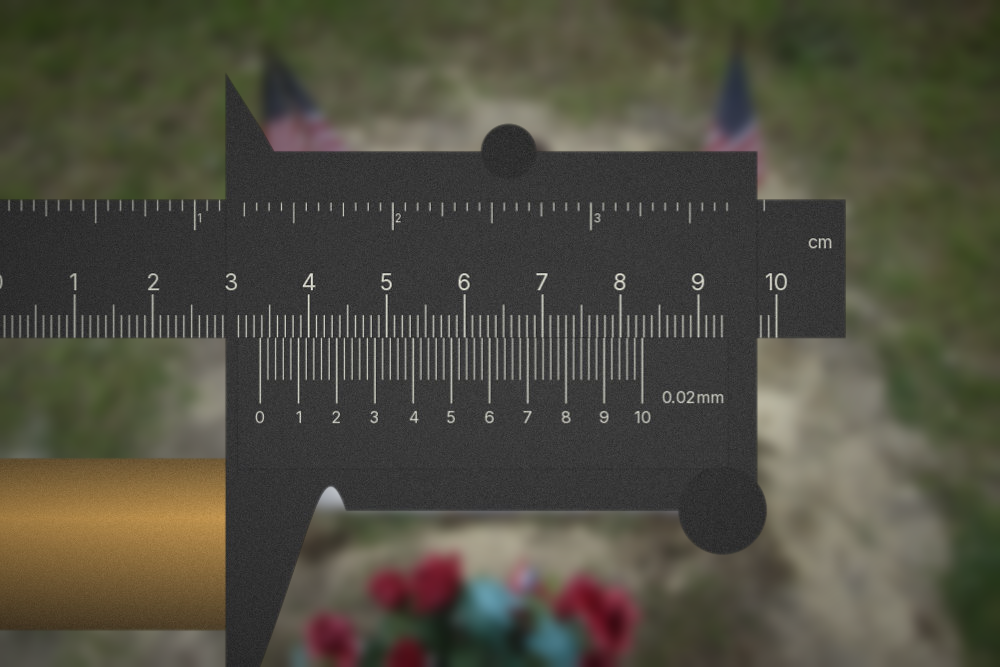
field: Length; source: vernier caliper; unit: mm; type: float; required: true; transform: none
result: 33.8 mm
